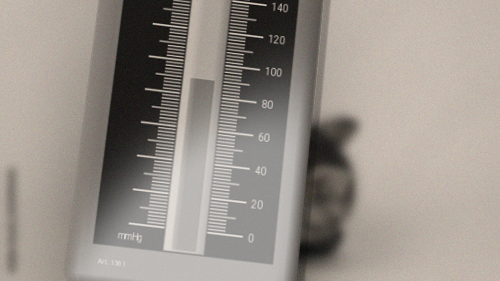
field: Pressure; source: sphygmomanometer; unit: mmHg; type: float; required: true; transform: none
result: 90 mmHg
